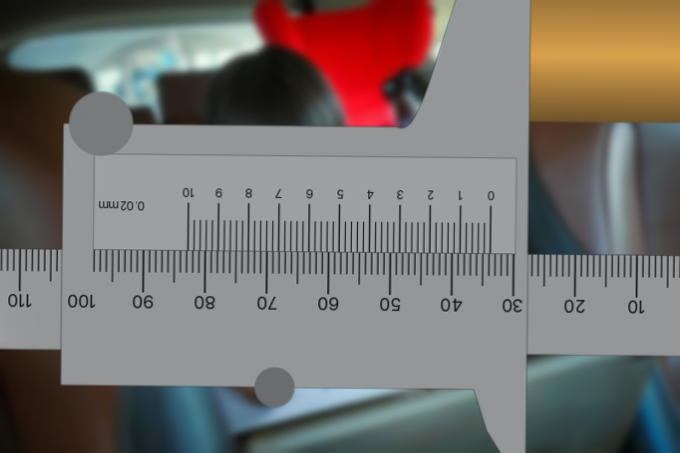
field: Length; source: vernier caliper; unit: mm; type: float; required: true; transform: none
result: 33.8 mm
